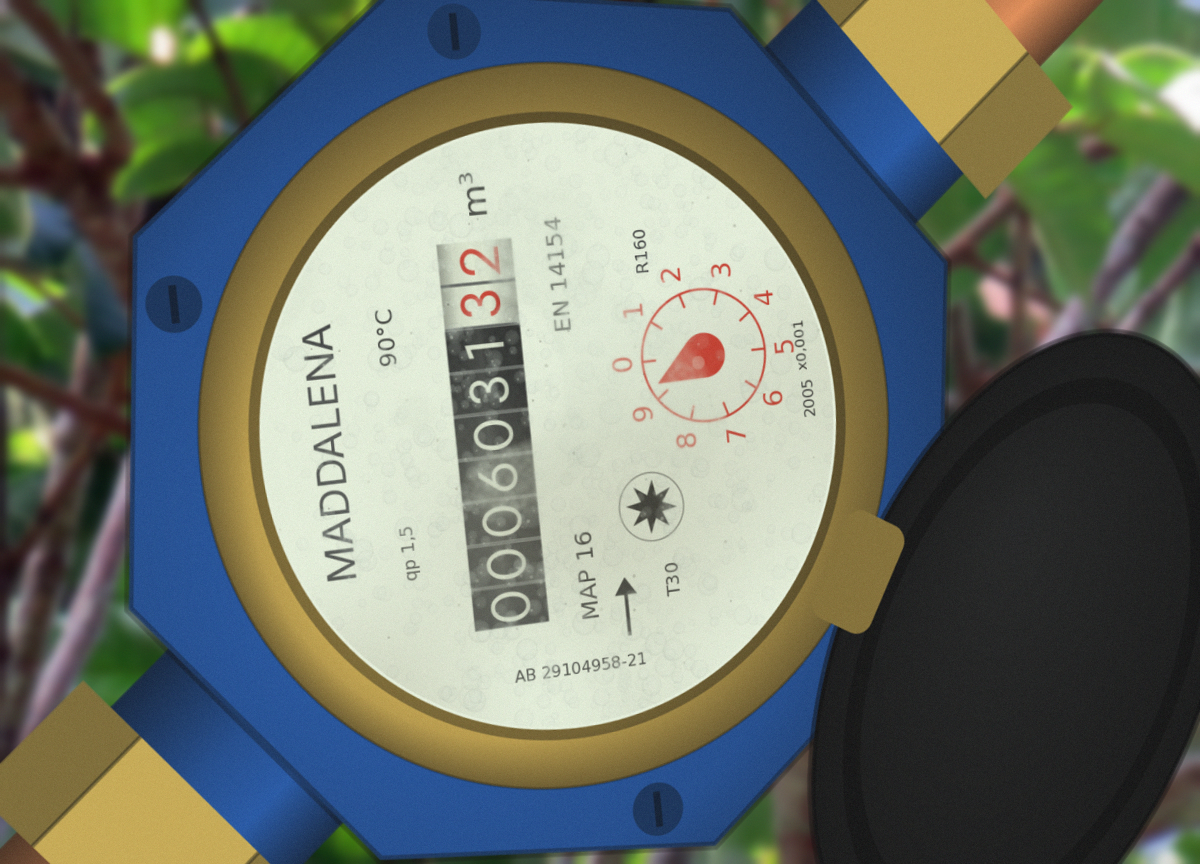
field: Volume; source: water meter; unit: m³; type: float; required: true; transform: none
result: 6031.319 m³
